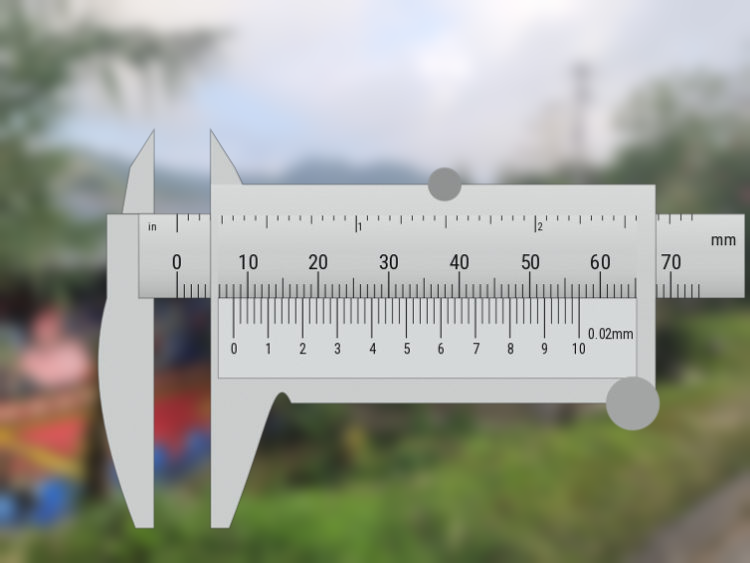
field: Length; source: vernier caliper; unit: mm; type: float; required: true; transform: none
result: 8.0 mm
